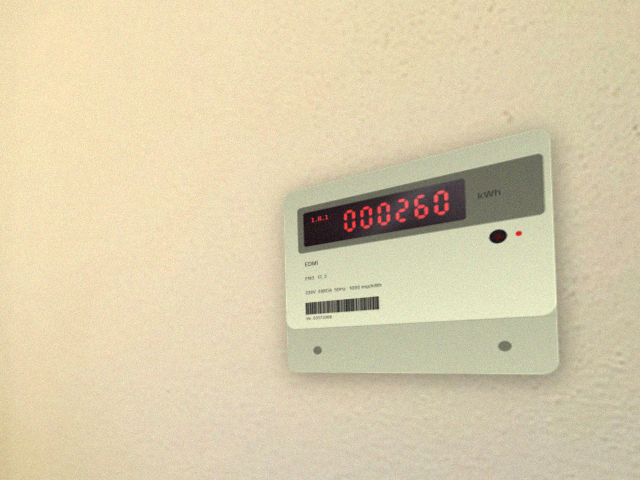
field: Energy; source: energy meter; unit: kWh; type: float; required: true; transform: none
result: 260 kWh
